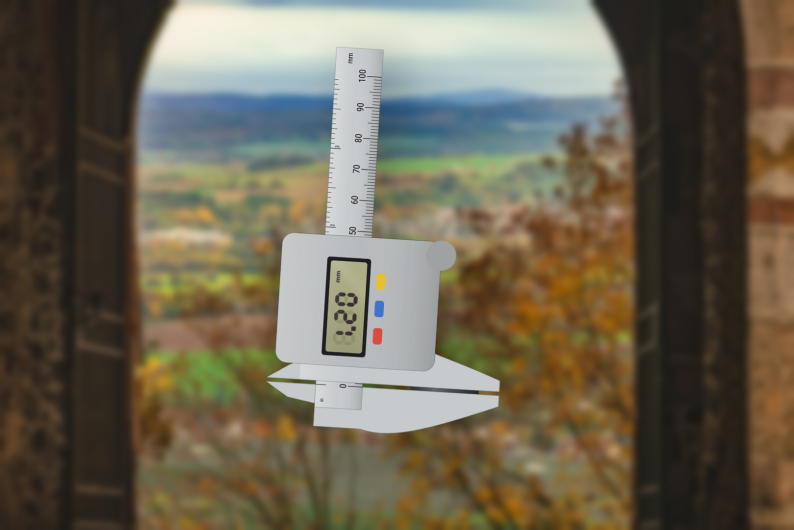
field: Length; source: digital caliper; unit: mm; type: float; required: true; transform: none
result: 1.20 mm
